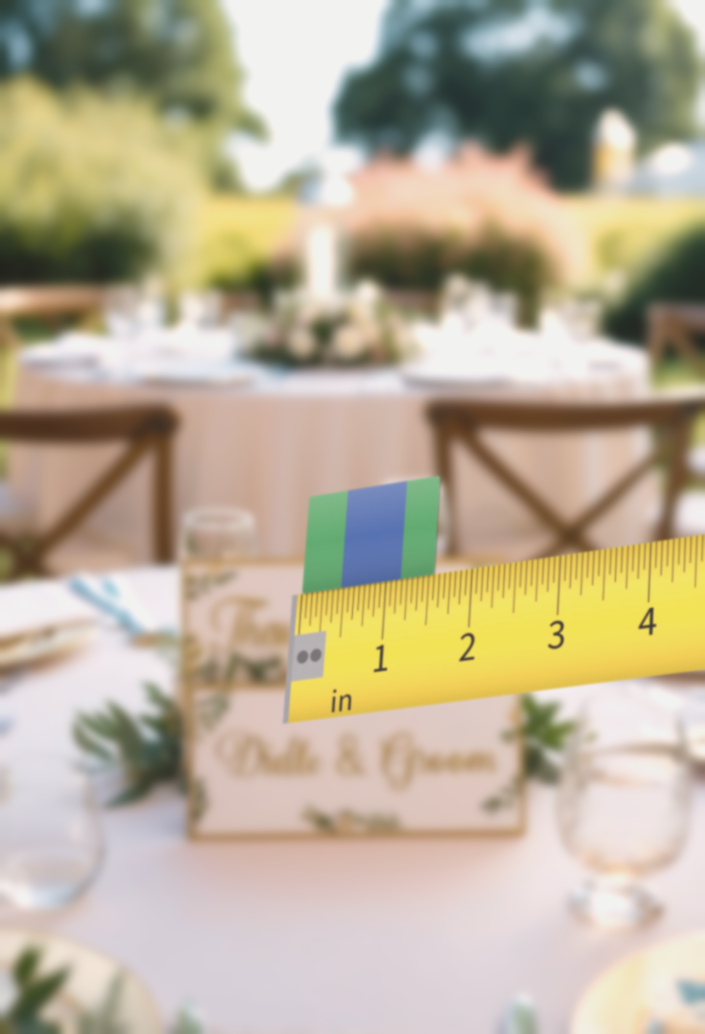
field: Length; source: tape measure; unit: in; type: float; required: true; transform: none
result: 1.5625 in
